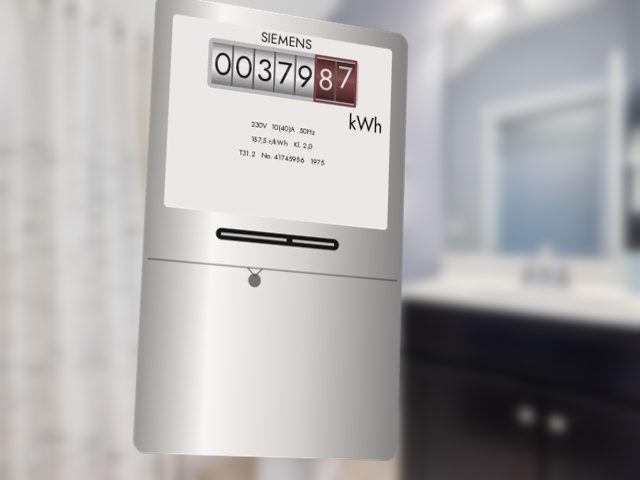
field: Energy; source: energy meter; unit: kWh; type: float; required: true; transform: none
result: 379.87 kWh
